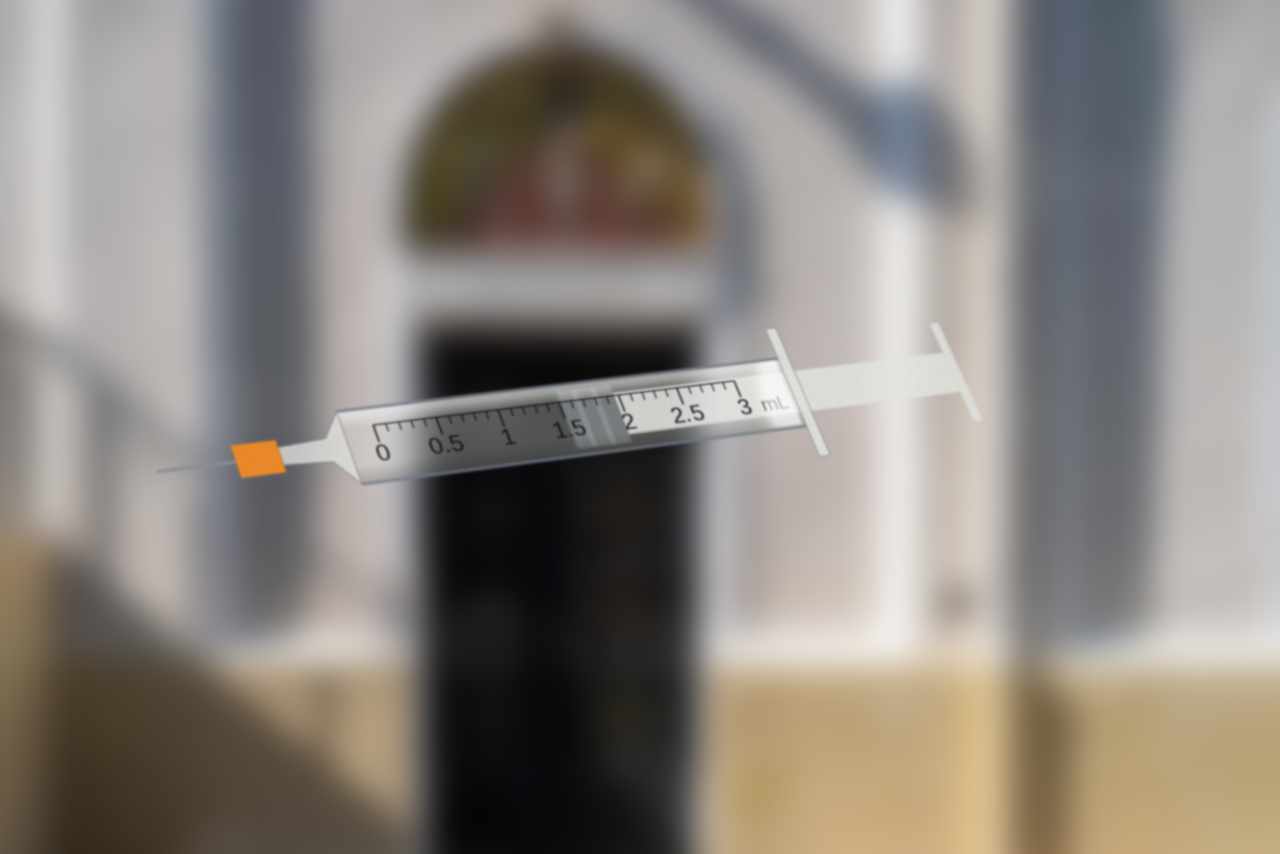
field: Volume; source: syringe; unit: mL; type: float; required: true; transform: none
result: 1.5 mL
